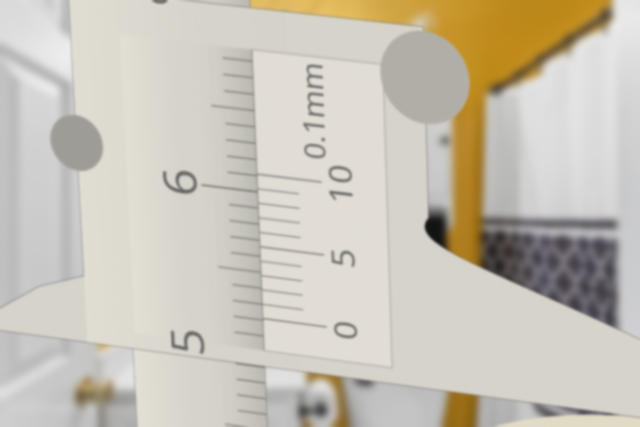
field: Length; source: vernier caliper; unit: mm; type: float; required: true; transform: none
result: 52.1 mm
